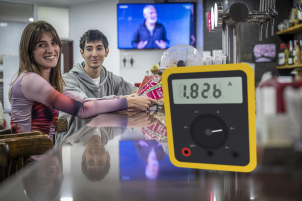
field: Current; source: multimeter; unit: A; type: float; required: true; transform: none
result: 1.826 A
